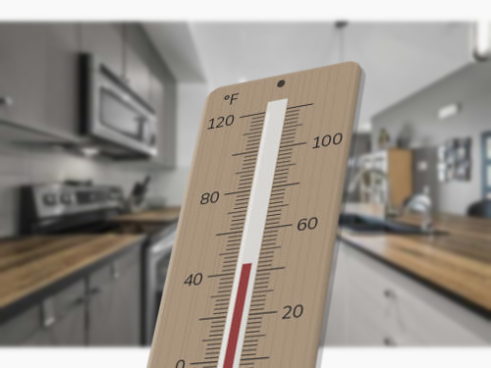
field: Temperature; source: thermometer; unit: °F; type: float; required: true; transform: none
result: 44 °F
